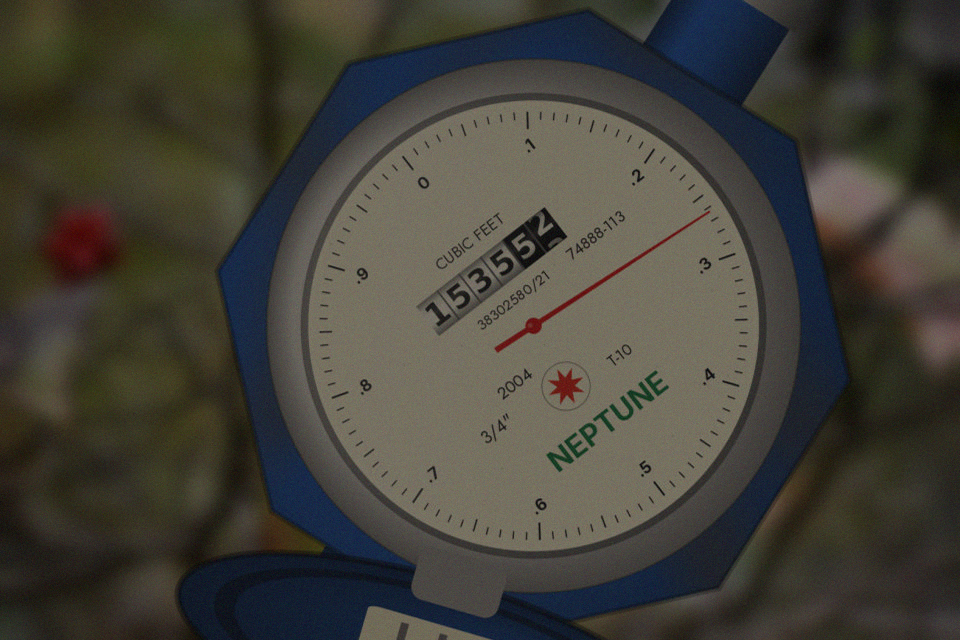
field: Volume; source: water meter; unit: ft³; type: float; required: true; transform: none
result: 153552.26 ft³
